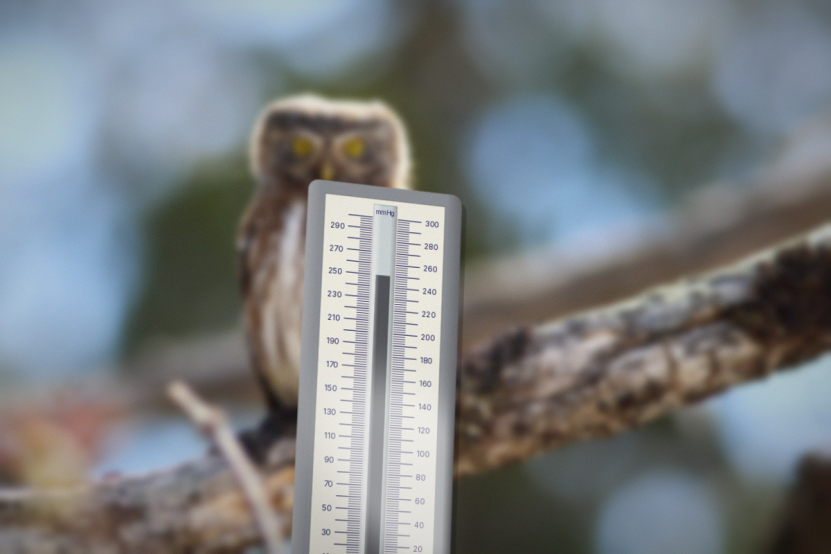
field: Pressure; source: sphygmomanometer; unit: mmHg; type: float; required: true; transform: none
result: 250 mmHg
